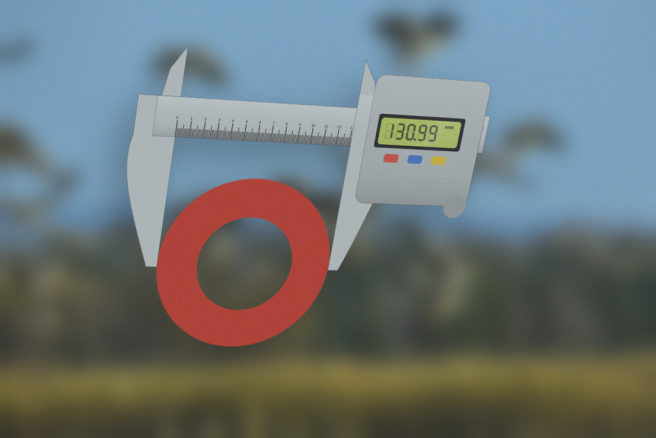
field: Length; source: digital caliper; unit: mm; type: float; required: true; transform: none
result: 130.99 mm
